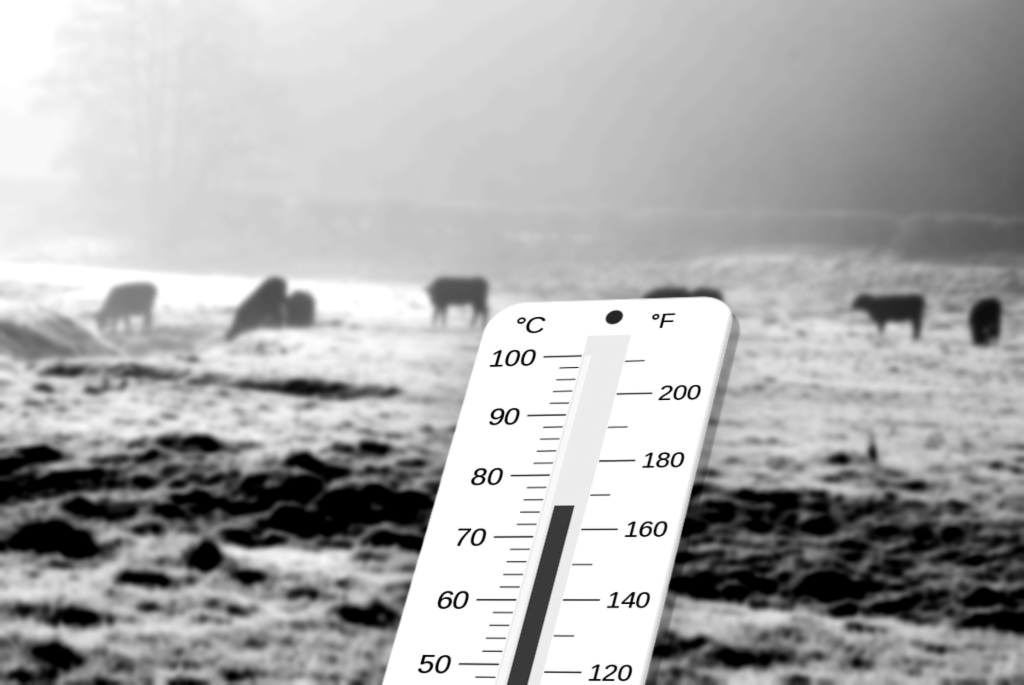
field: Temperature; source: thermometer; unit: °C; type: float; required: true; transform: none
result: 75 °C
